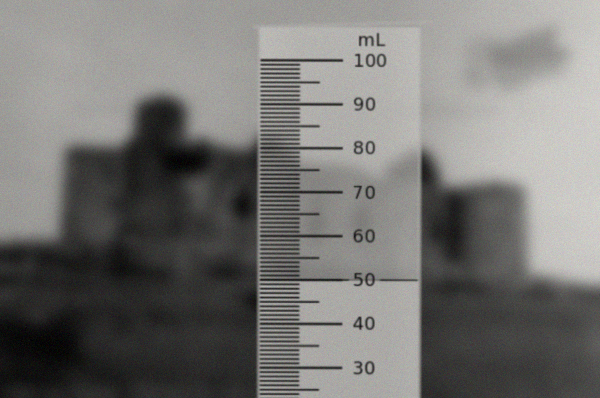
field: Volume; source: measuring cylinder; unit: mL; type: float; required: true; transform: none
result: 50 mL
